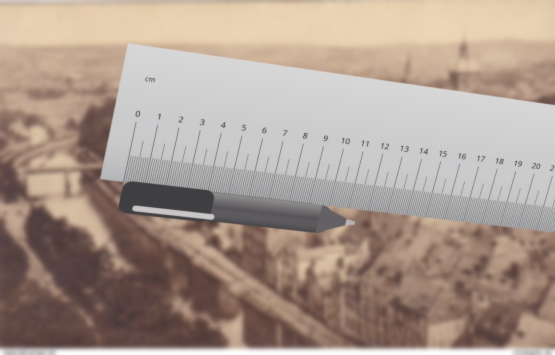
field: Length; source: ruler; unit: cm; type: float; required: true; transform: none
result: 11.5 cm
